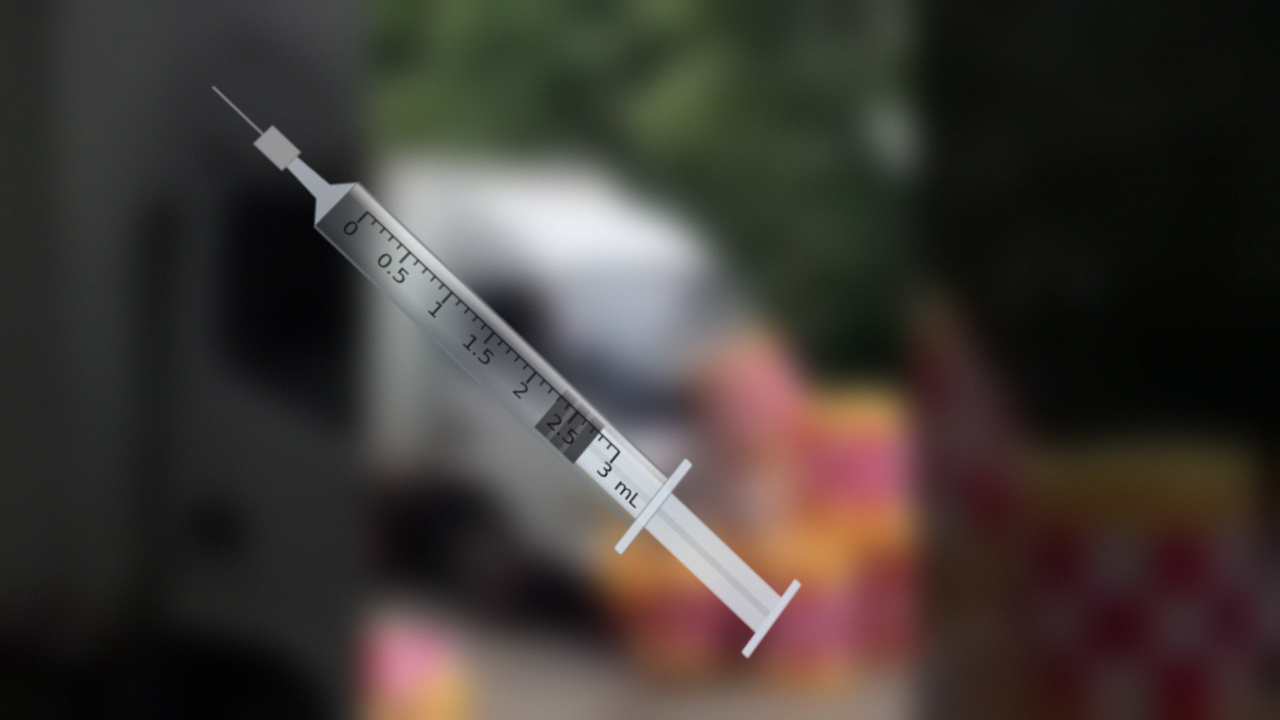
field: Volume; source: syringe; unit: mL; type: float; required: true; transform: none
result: 2.3 mL
